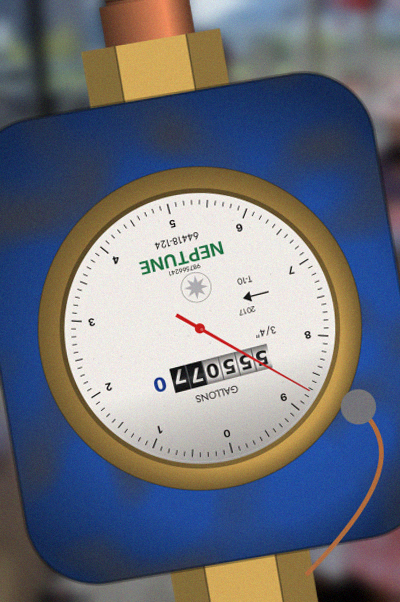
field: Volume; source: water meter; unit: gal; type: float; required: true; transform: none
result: 5550768.7 gal
